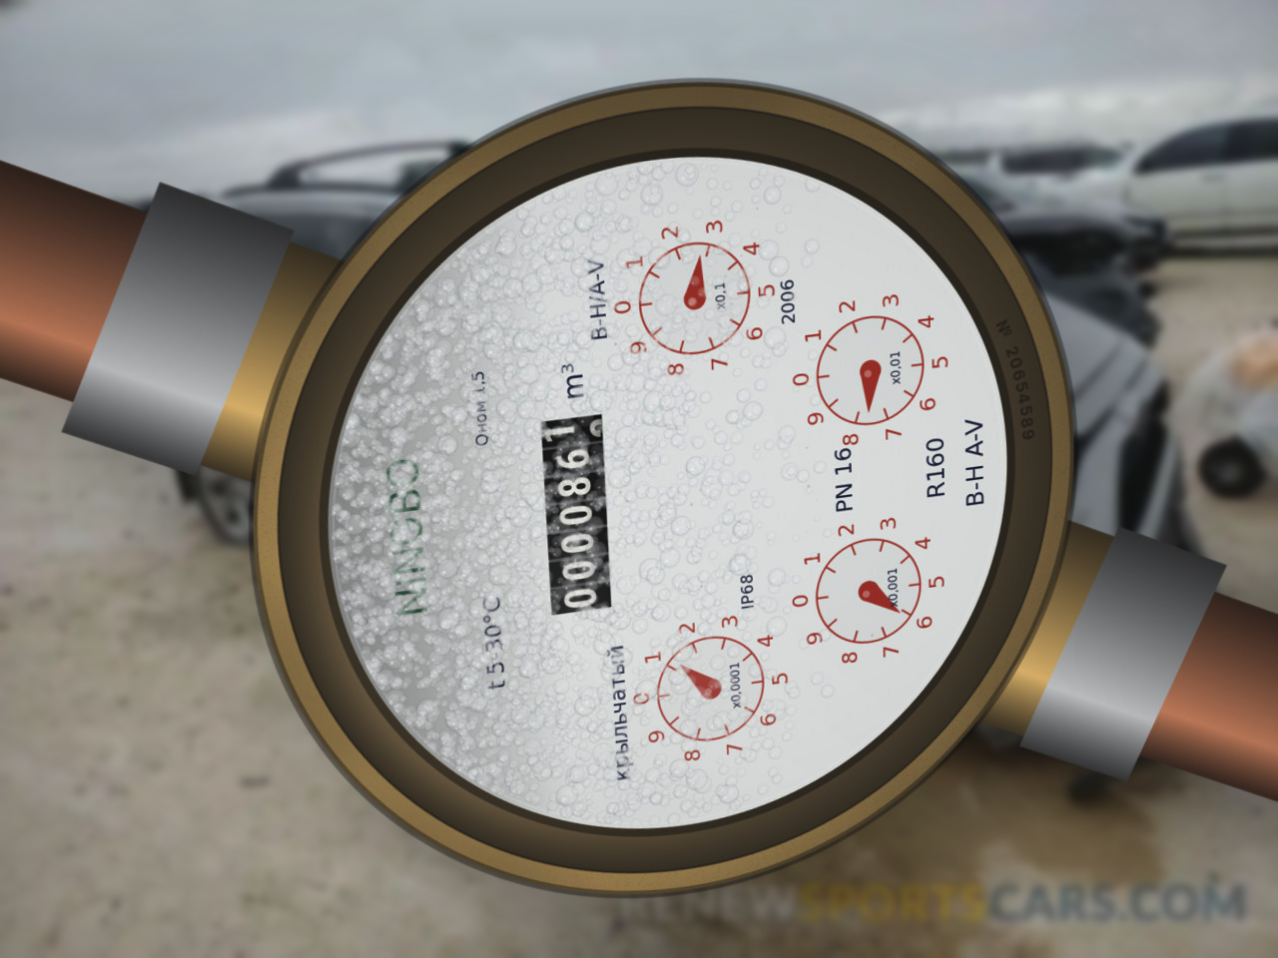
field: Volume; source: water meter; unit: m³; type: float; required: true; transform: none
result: 861.2761 m³
